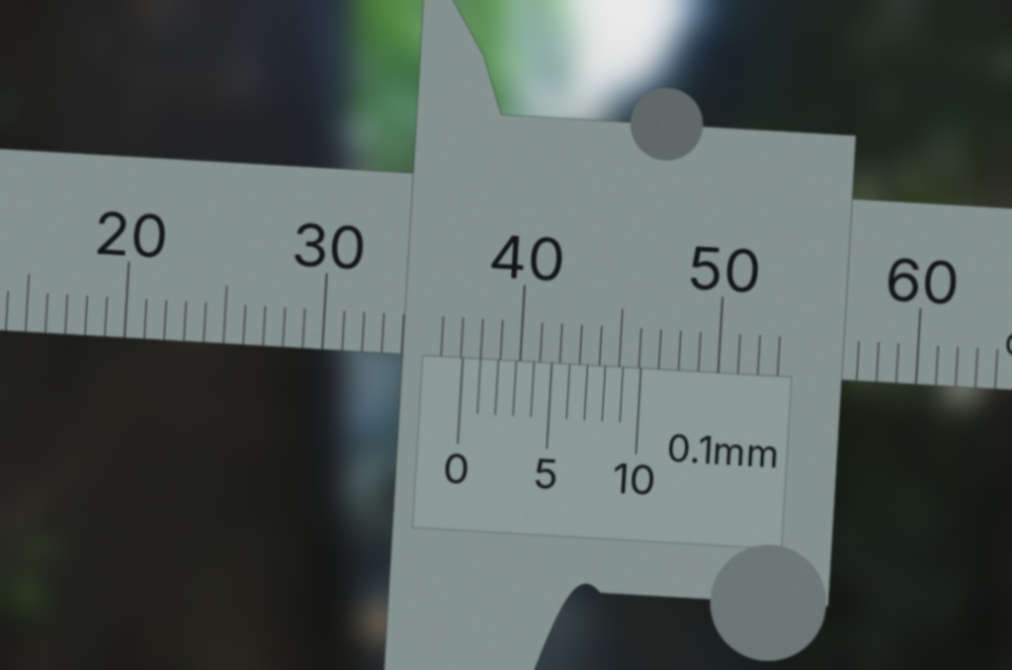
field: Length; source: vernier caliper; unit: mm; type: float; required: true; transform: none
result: 37.1 mm
